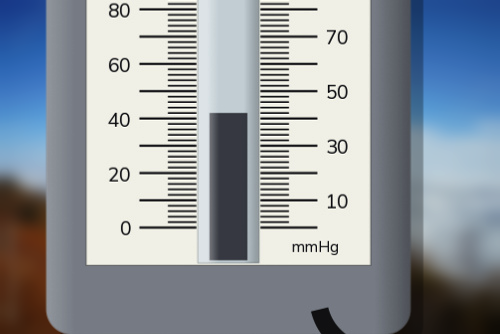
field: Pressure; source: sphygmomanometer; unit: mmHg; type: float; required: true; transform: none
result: 42 mmHg
